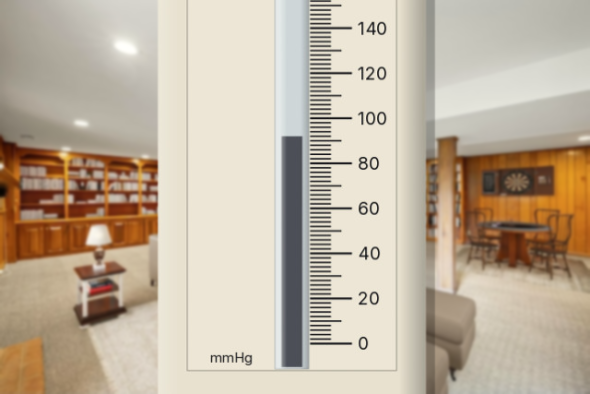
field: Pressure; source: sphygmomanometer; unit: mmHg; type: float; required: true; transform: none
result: 92 mmHg
